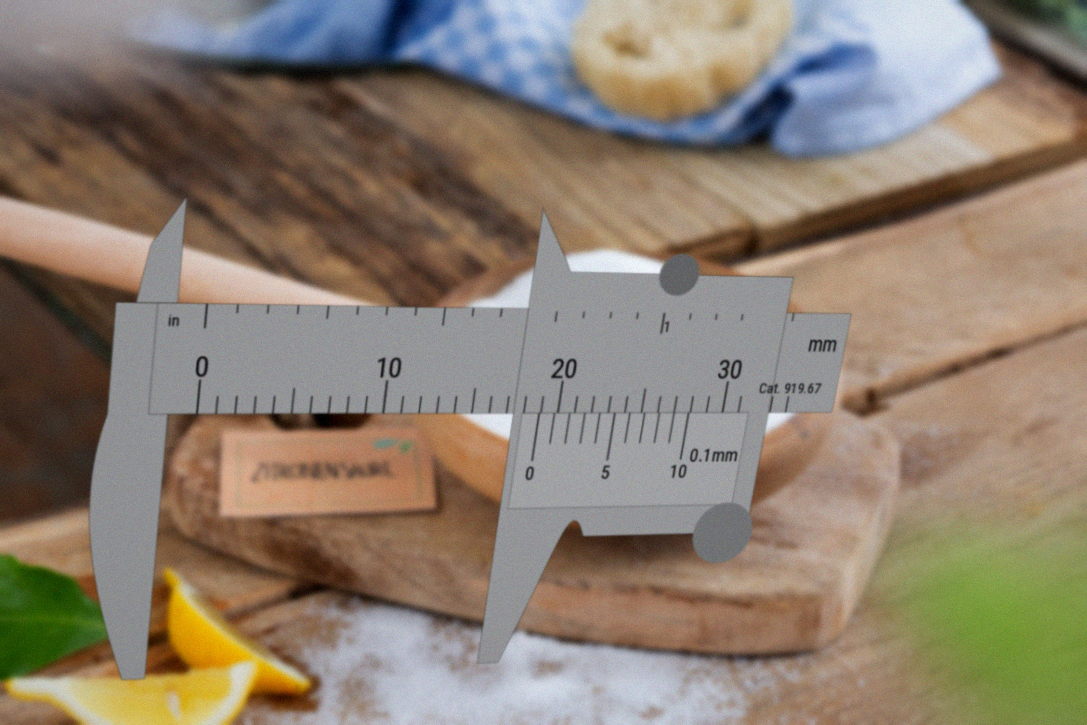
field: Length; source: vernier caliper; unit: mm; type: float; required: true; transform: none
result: 18.9 mm
